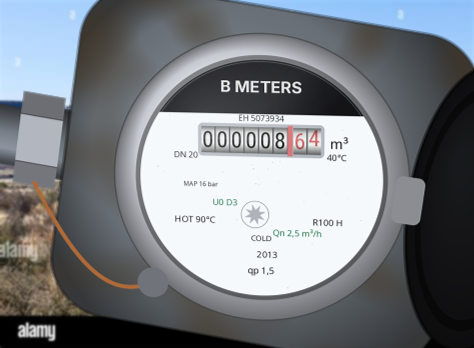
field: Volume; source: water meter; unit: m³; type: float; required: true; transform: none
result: 8.64 m³
